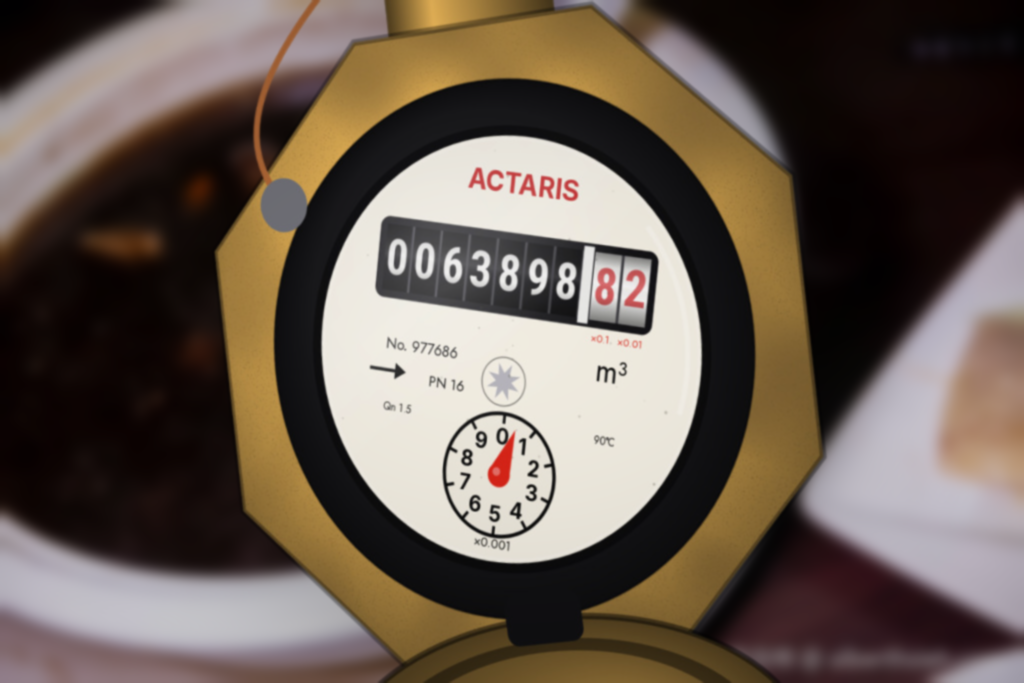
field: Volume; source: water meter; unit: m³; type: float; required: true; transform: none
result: 63898.820 m³
